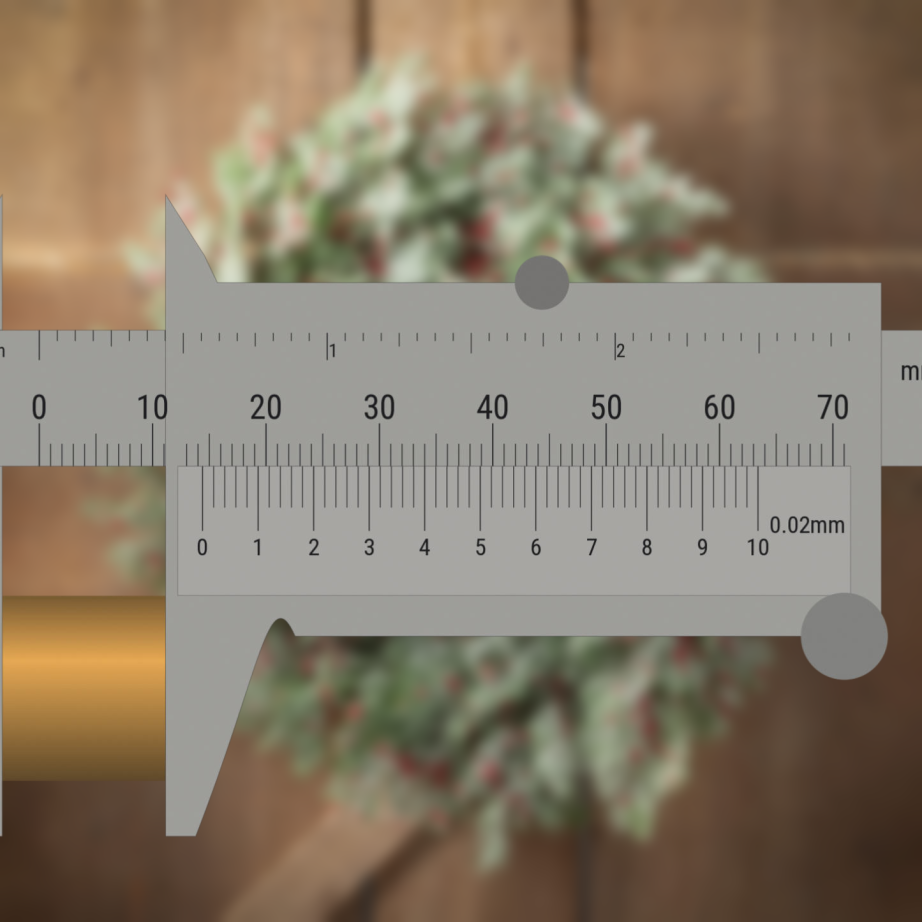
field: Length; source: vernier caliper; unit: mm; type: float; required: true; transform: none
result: 14.4 mm
